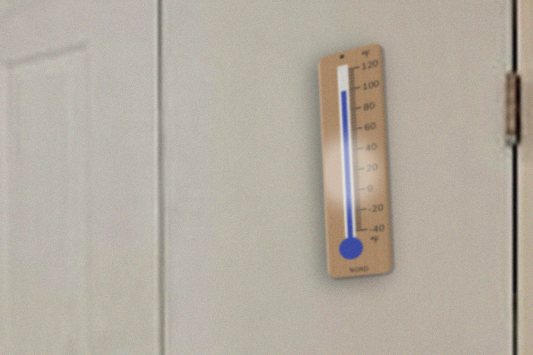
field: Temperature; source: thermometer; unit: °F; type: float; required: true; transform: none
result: 100 °F
